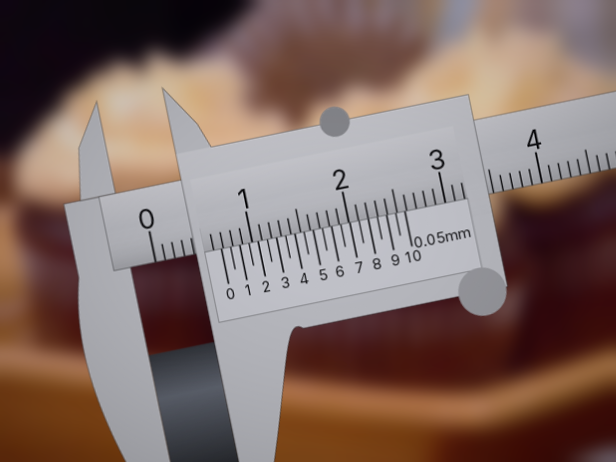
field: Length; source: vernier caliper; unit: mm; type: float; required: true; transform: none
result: 6.8 mm
